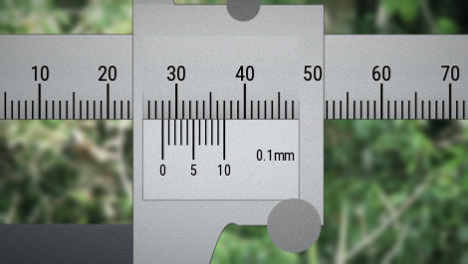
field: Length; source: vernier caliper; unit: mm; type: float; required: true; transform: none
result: 28.0 mm
